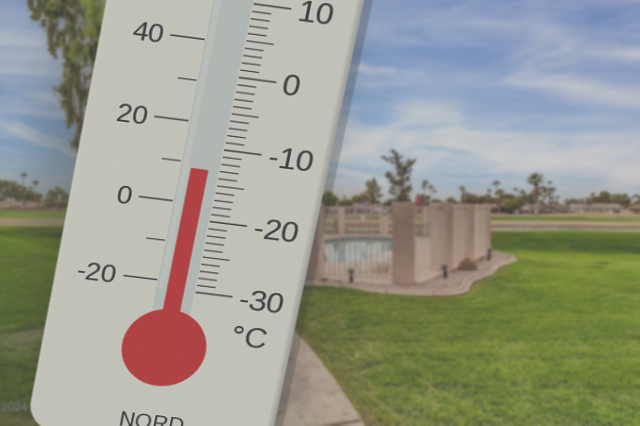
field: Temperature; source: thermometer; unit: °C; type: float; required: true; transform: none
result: -13 °C
